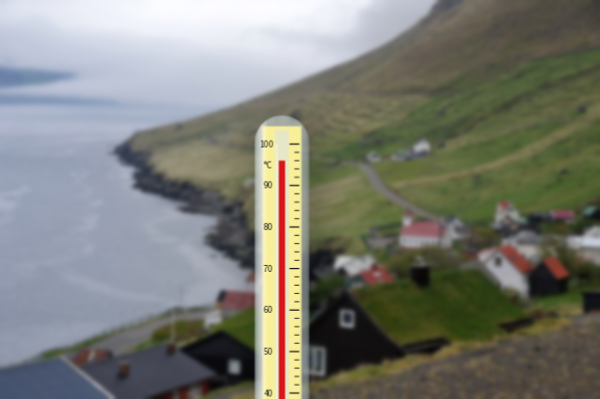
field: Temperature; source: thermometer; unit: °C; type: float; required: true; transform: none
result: 96 °C
